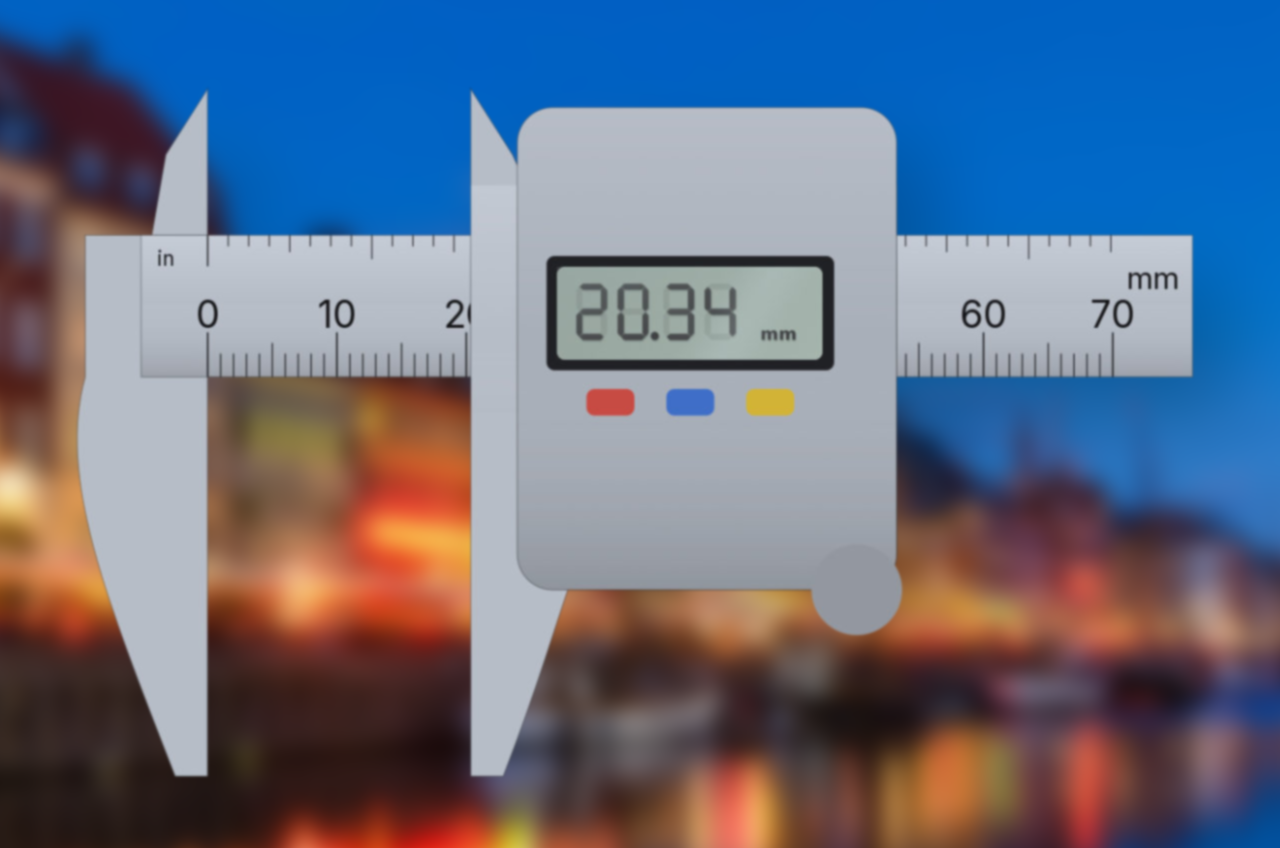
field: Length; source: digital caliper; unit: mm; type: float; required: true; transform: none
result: 20.34 mm
